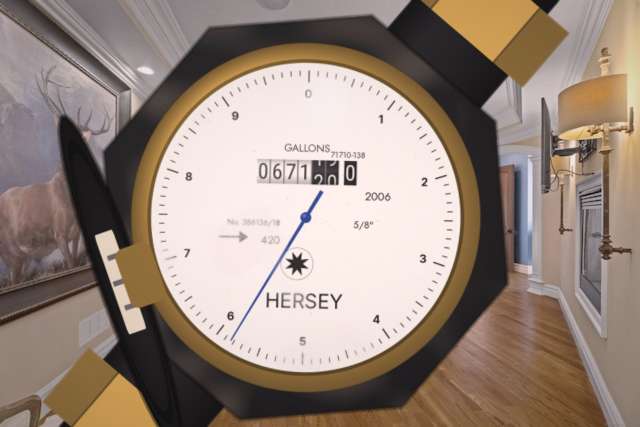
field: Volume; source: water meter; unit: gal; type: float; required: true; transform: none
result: 671195.8 gal
